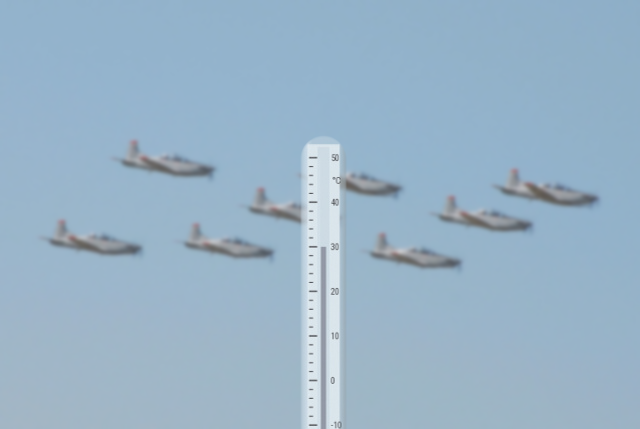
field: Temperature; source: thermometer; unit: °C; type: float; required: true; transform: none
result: 30 °C
